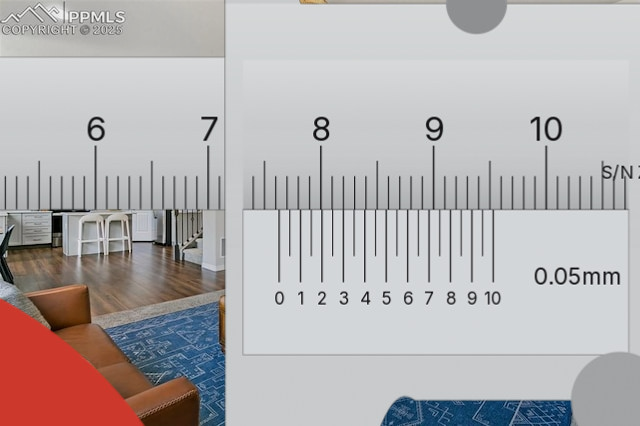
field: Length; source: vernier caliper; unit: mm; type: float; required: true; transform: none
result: 76.3 mm
